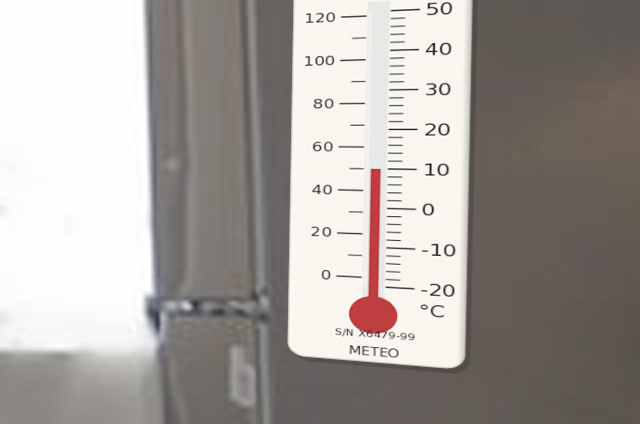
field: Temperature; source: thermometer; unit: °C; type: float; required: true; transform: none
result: 10 °C
